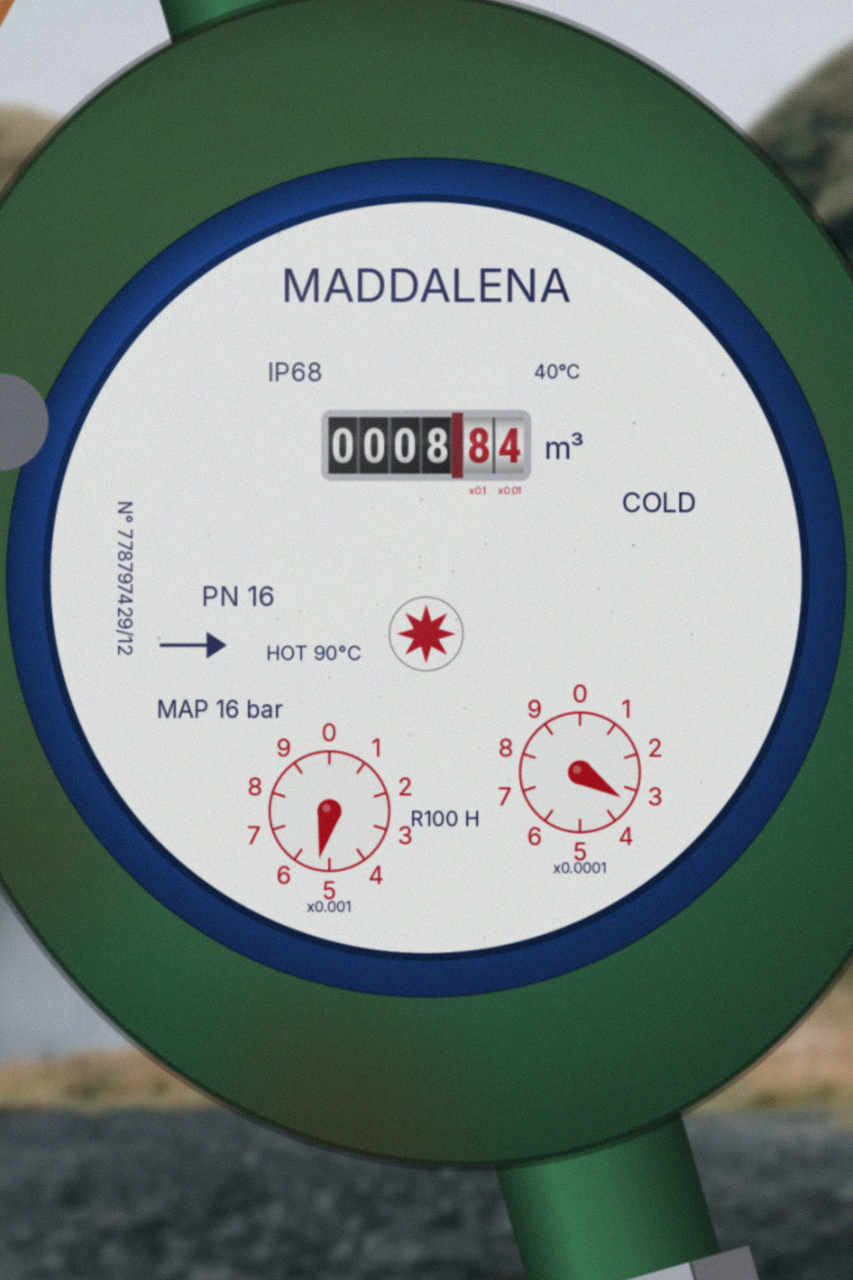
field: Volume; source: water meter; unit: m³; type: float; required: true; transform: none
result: 8.8453 m³
